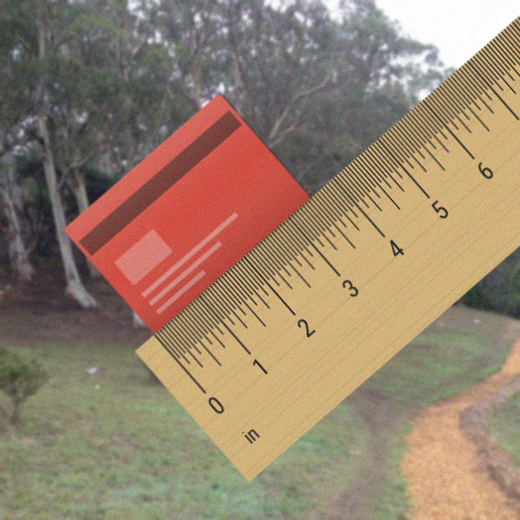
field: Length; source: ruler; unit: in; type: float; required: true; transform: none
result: 3.5 in
